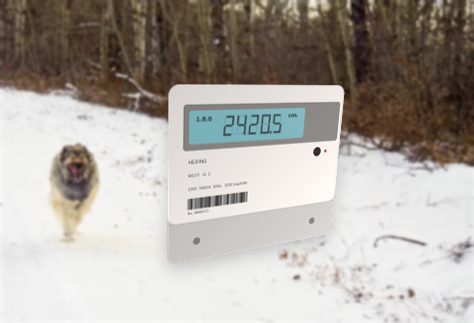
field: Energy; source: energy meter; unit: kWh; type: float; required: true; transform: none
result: 2420.5 kWh
